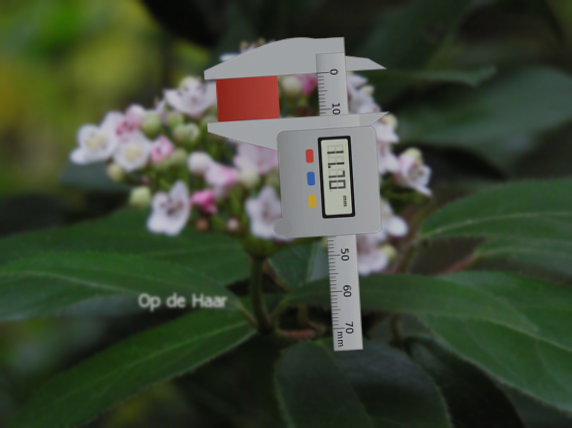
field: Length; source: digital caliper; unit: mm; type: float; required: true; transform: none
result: 11.70 mm
